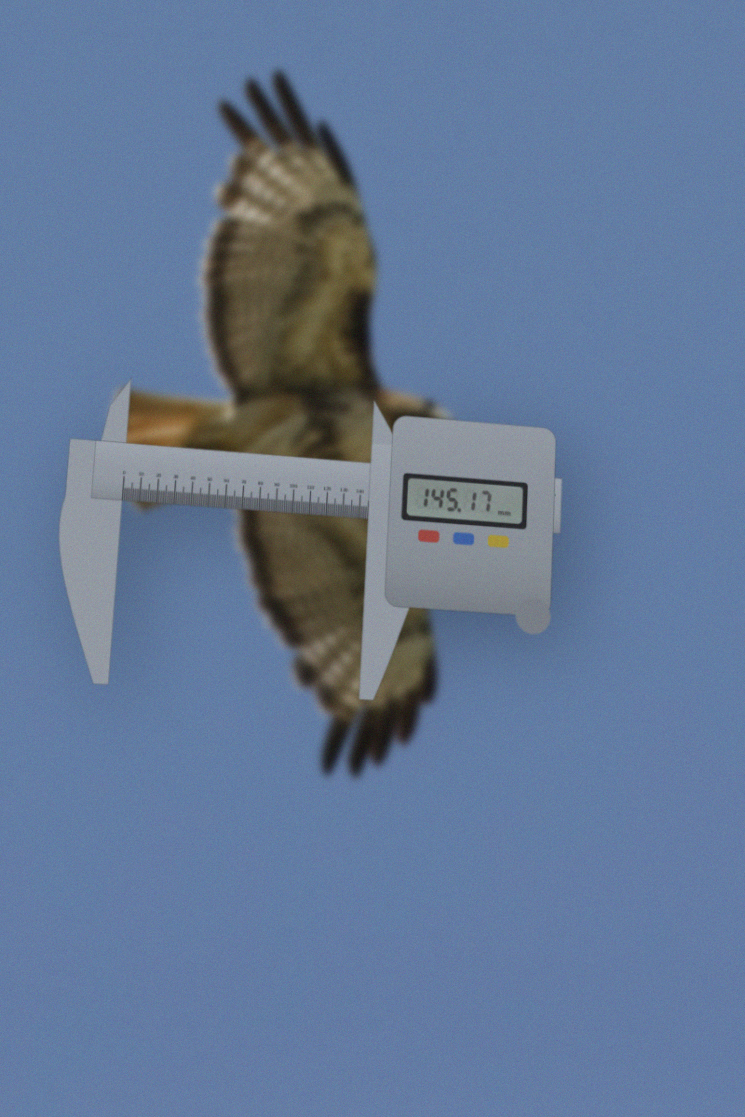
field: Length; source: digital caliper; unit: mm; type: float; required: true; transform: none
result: 145.17 mm
